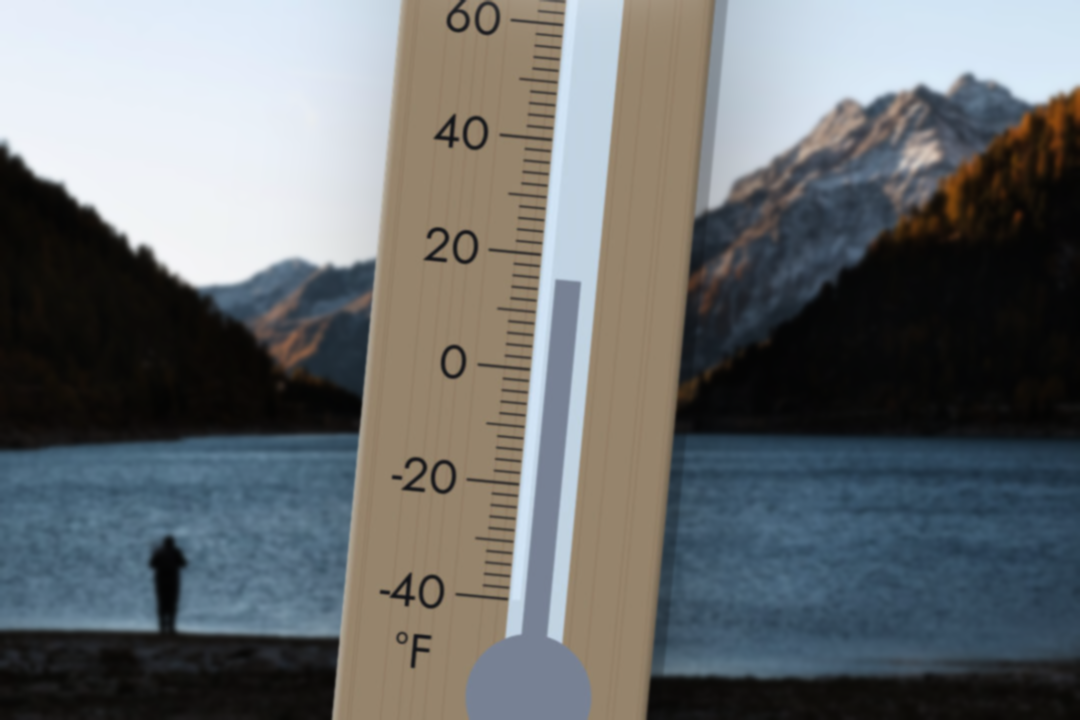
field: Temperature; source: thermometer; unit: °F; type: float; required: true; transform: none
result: 16 °F
